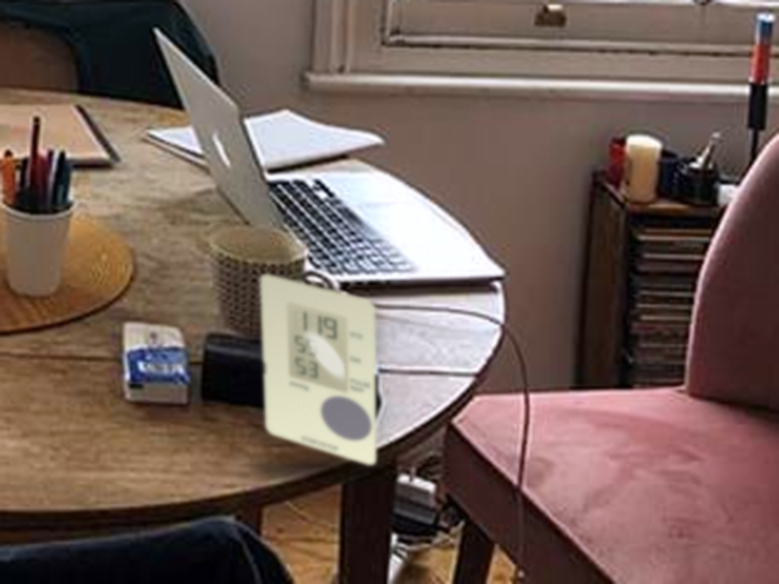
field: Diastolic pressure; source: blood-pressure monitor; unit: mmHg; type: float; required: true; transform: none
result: 55 mmHg
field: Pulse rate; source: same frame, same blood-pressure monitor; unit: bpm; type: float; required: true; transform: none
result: 53 bpm
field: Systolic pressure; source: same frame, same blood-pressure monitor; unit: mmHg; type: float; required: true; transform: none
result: 119 mmHg
